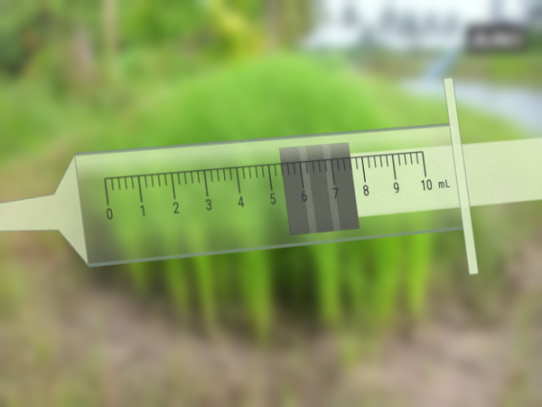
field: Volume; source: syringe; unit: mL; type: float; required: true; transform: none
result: 5.4 mL
